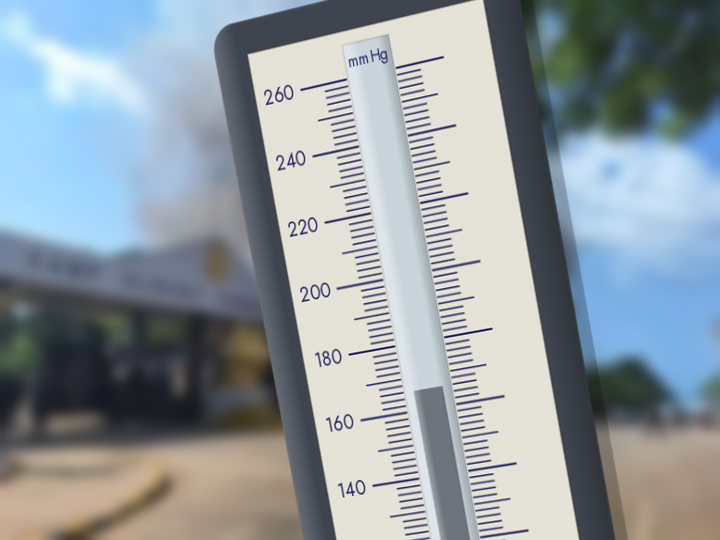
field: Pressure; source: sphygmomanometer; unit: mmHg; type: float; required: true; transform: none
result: 166 mmHg
